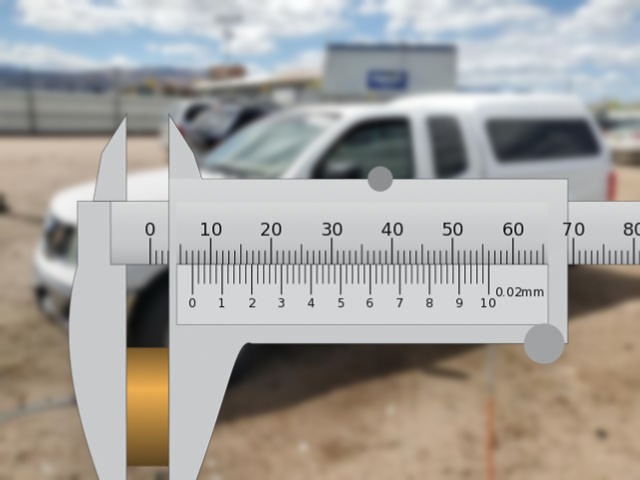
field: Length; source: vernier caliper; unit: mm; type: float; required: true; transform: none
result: 7.0 mm
